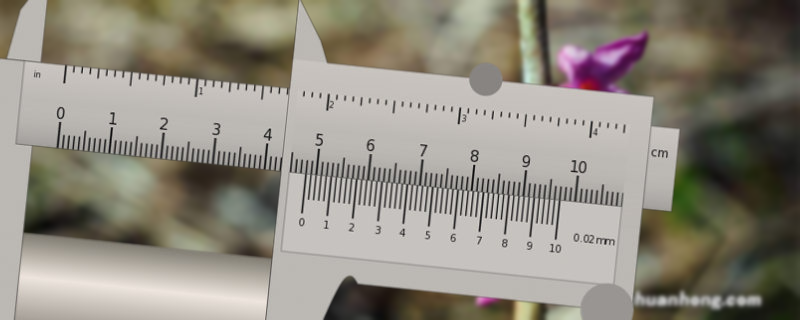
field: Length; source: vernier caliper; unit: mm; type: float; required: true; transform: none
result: 48.0 mm
